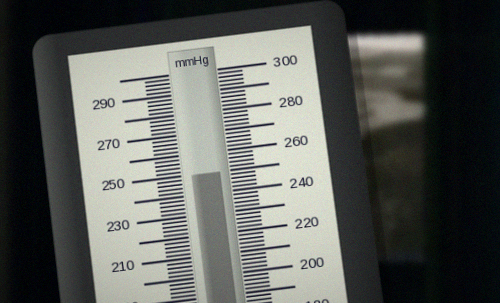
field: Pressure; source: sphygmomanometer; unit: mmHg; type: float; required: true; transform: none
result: 250 mmHg
